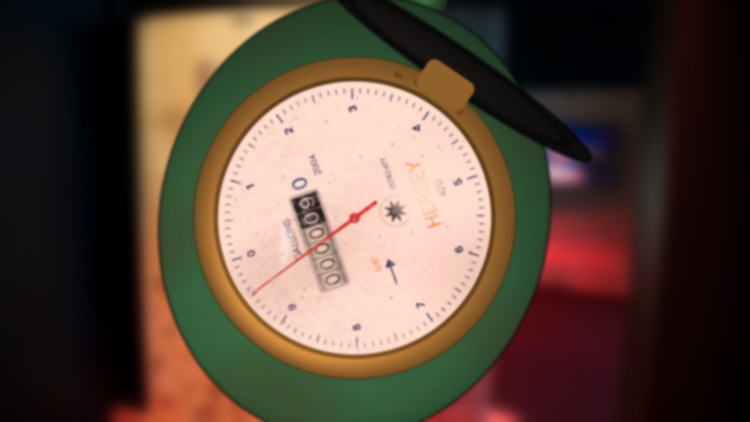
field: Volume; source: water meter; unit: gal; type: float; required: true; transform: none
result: 89.5 gal
